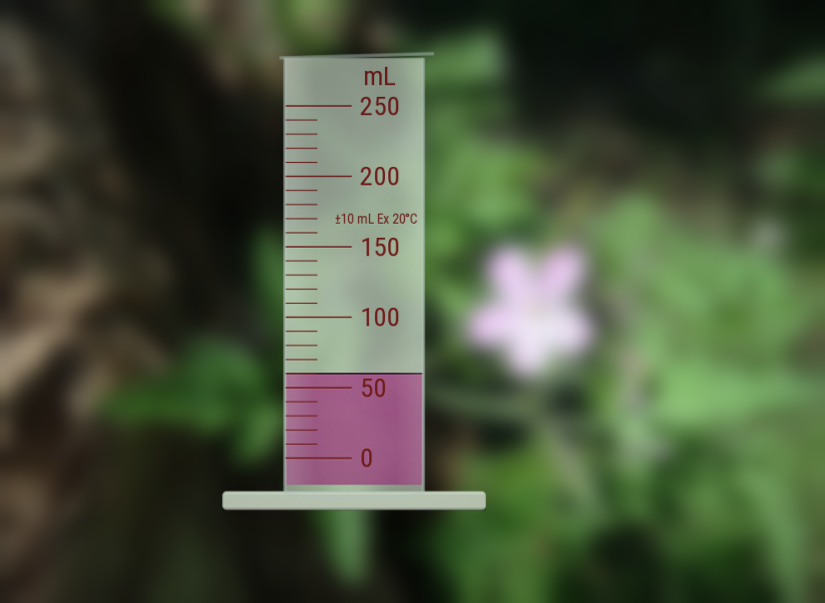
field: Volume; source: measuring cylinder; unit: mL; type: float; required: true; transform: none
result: 60 mL
